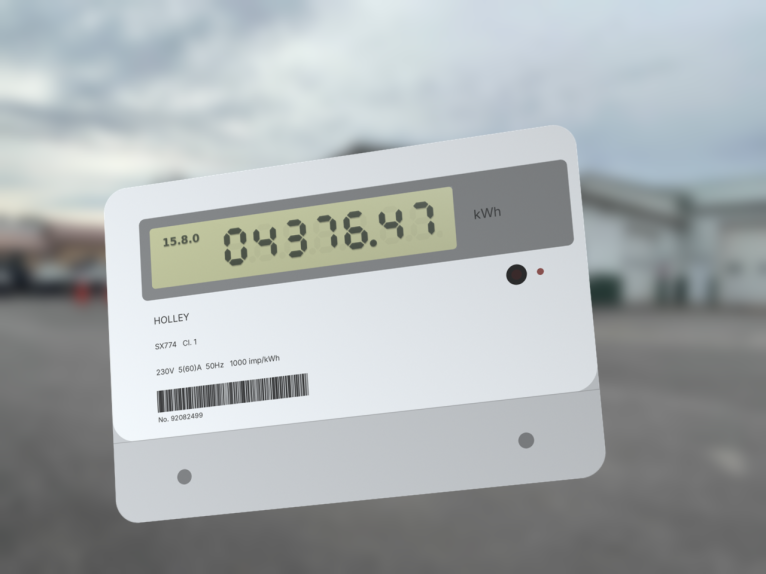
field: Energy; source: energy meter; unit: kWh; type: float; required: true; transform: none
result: 4376.47 kWh
